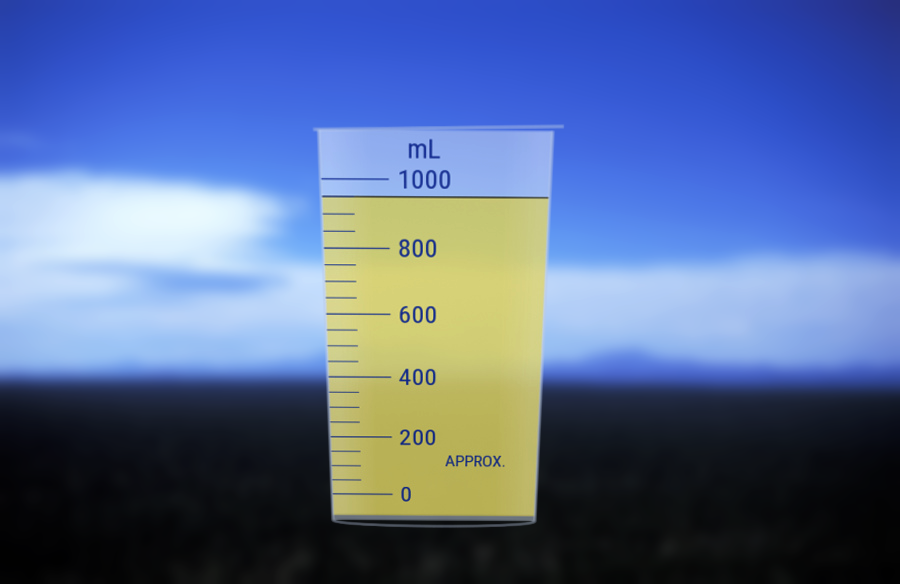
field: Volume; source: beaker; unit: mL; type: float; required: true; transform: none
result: 950 mL
